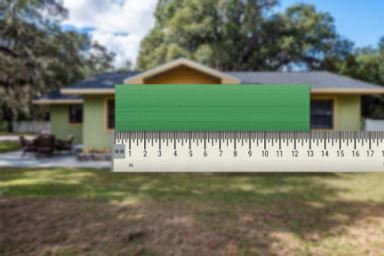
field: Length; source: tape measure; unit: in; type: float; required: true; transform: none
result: 13 in
